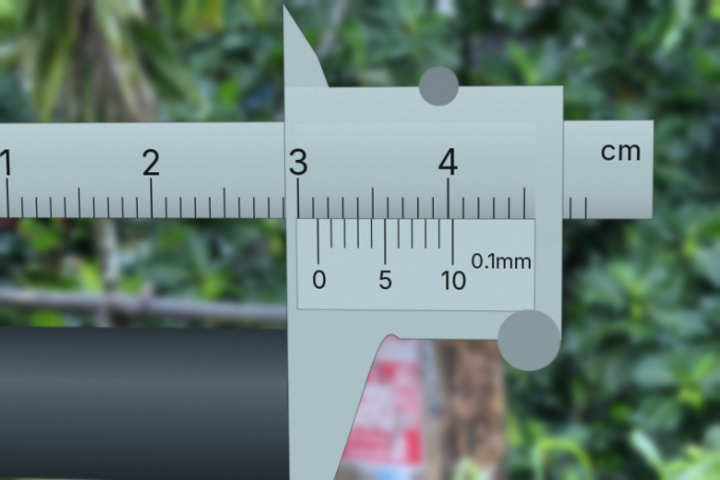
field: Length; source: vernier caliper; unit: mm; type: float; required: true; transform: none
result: 31.3 mm
